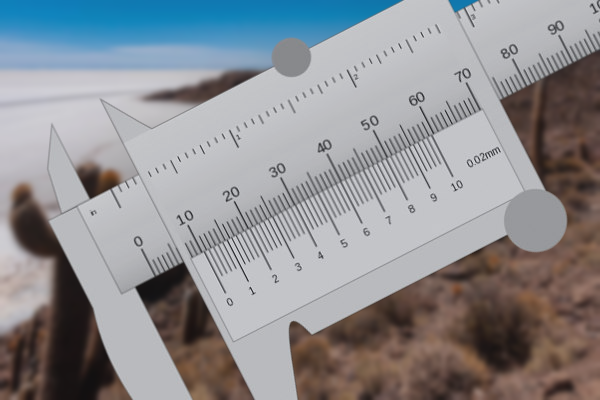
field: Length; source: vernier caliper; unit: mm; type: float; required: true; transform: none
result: 10.5 mm
